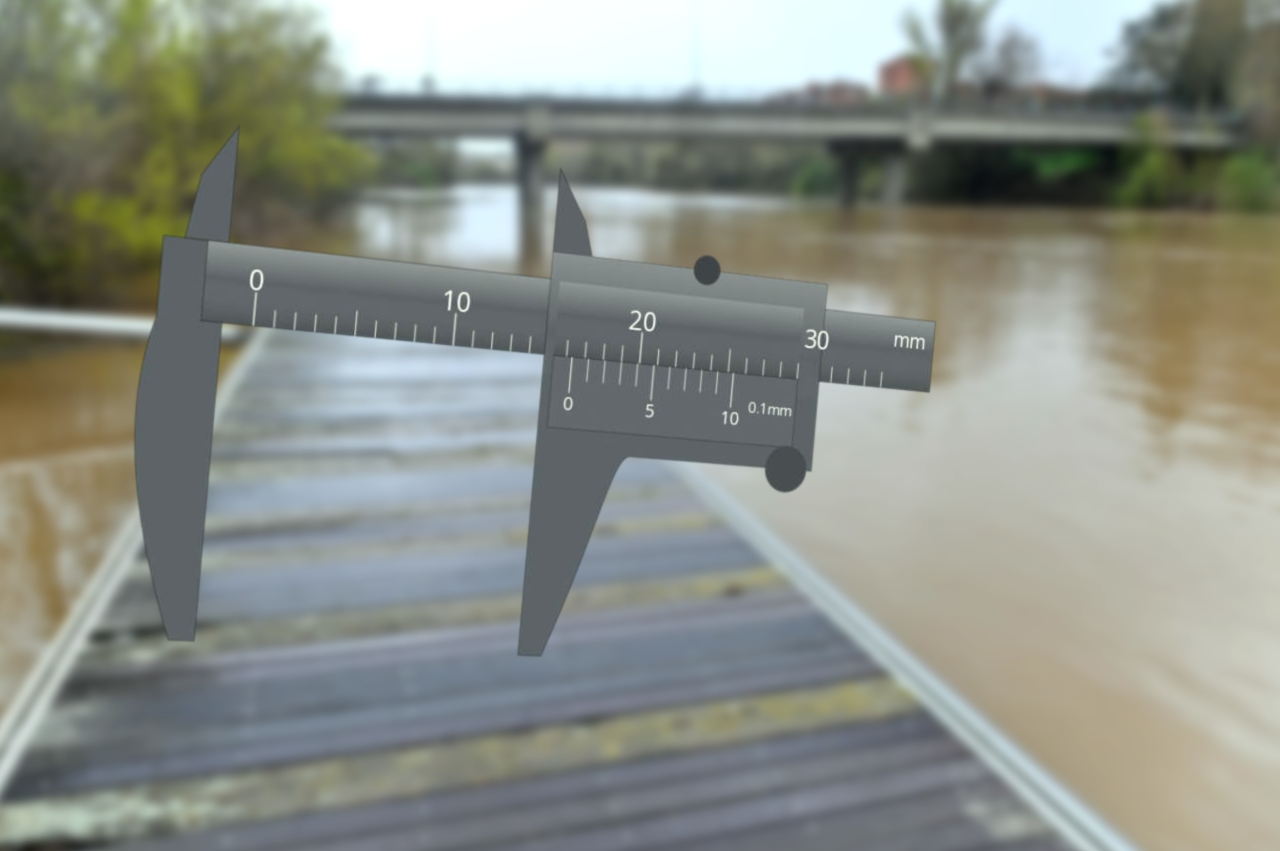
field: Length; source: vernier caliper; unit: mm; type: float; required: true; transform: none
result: 16.3 mm
